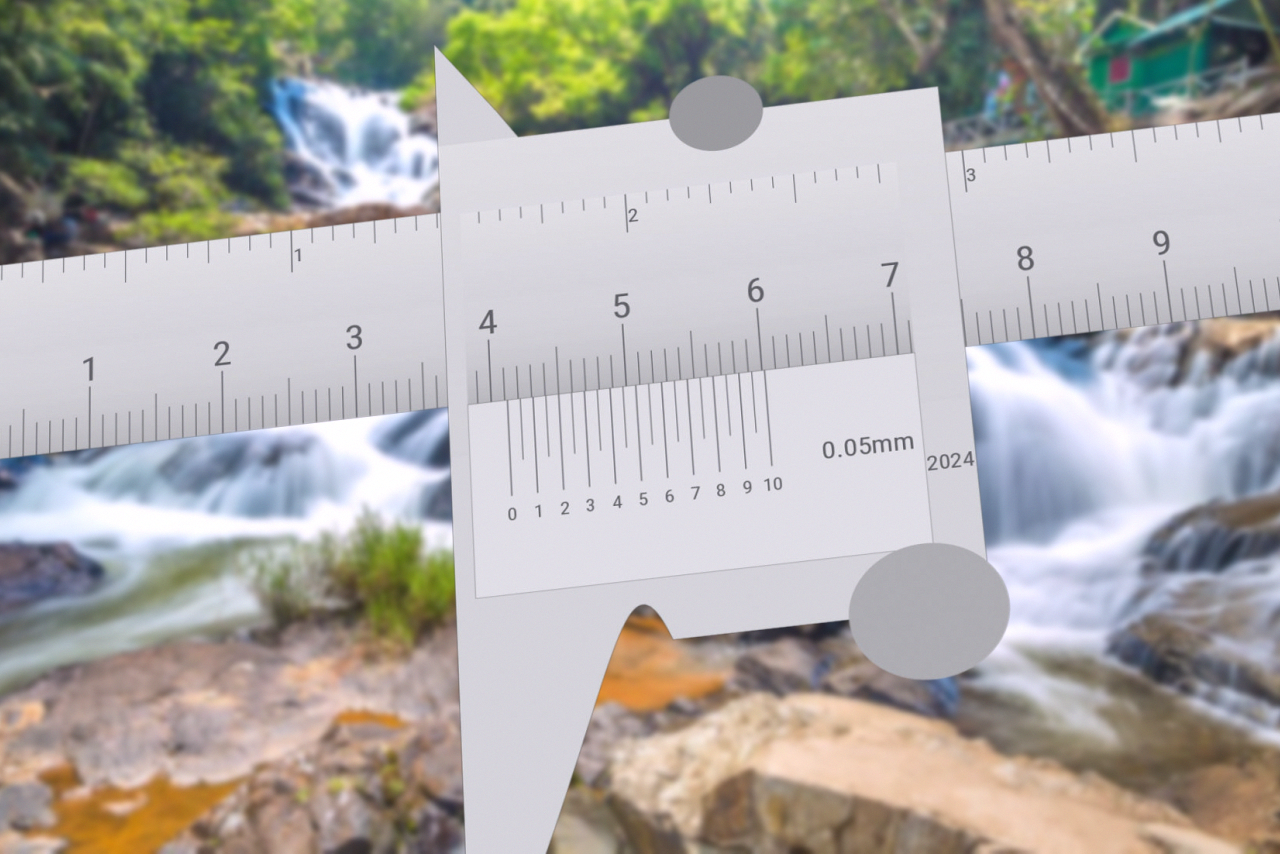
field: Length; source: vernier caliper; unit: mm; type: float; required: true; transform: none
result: 41.2 mm
